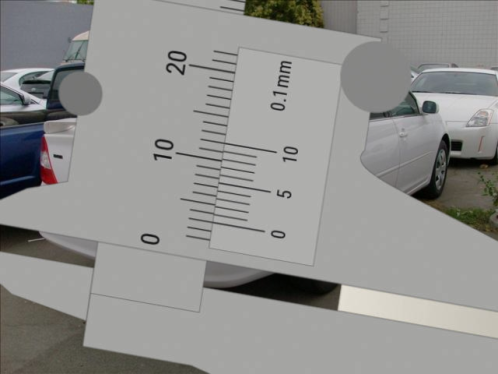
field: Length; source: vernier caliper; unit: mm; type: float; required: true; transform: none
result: 3.0 mm
